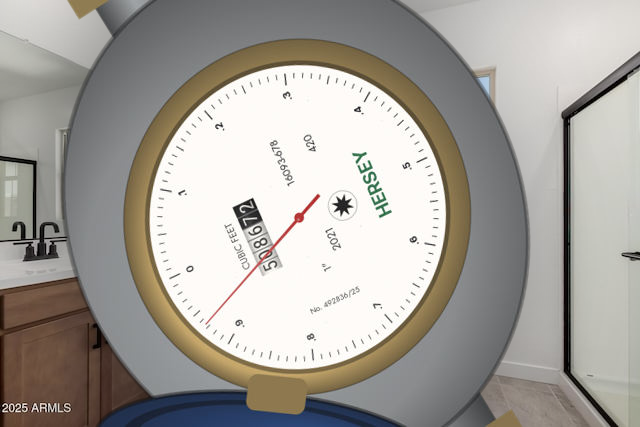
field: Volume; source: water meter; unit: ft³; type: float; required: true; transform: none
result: 508671.93 ft³
